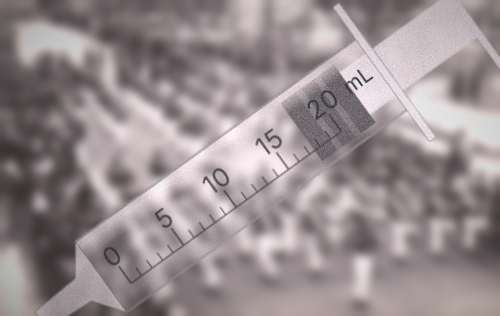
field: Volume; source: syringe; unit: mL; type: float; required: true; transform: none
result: 17.5 mL
